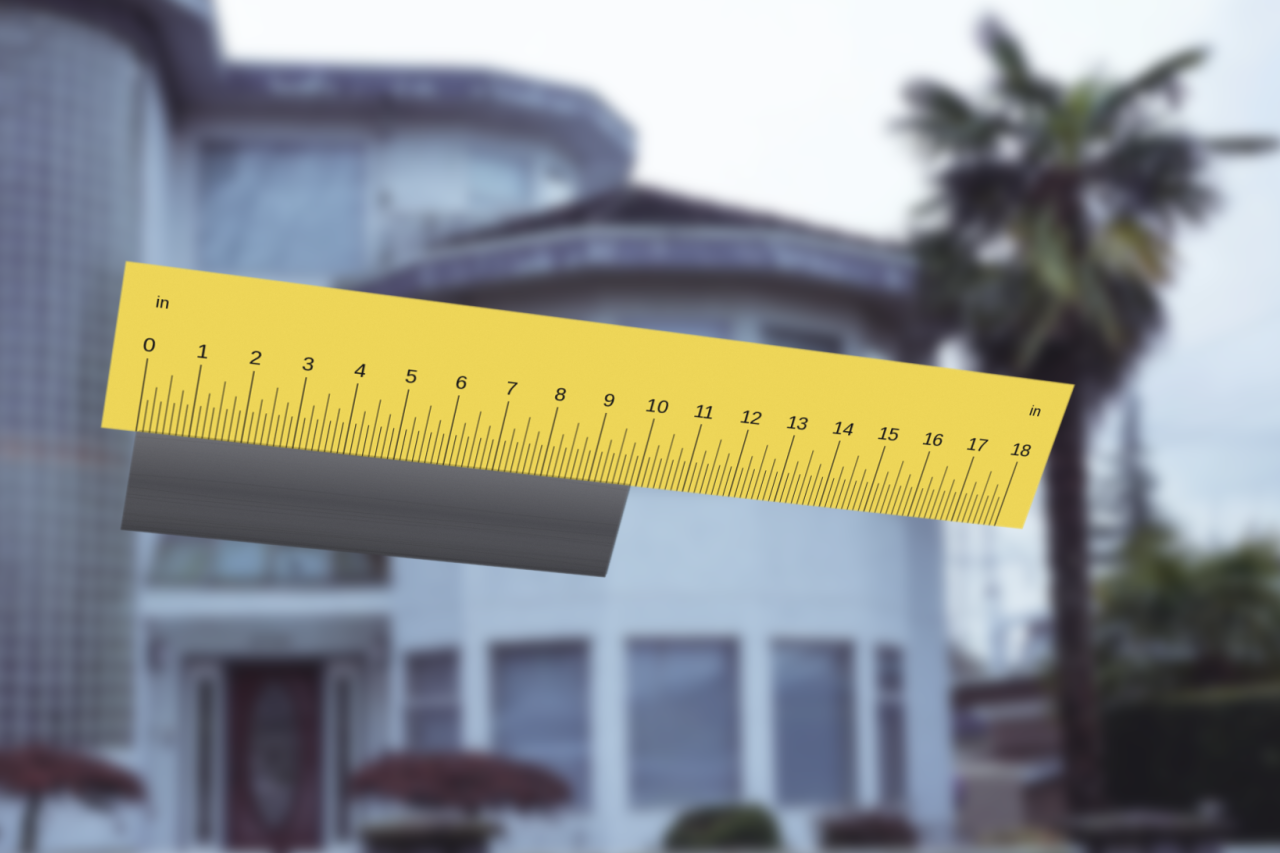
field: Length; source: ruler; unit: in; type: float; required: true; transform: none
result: 9.875 in
